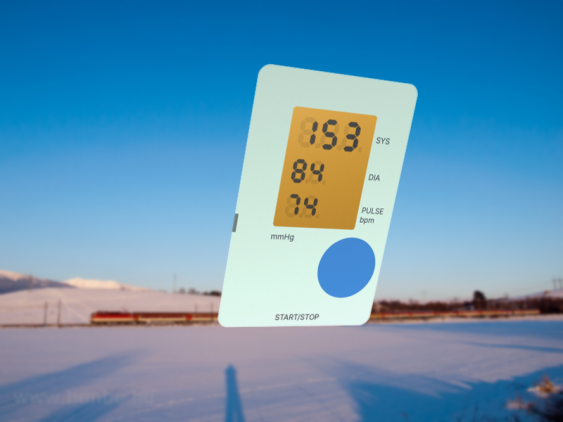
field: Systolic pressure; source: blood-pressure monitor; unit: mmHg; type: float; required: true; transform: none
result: 153 mmHg
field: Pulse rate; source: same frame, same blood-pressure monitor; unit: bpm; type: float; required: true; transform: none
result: 74 bpm
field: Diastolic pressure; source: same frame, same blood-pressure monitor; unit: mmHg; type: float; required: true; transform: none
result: 84 mmHg
